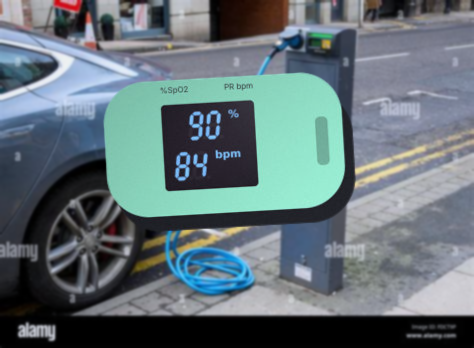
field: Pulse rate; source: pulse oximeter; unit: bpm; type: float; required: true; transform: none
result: 84 bpm
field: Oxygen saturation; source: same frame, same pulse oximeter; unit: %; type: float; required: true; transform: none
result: 90 %
